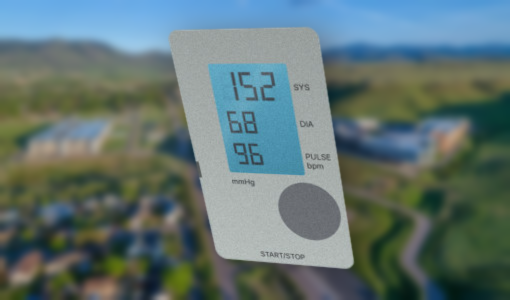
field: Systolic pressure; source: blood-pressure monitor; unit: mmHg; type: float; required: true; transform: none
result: 152 mmHg
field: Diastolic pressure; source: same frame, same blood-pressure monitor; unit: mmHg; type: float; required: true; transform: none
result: 68 mmHg
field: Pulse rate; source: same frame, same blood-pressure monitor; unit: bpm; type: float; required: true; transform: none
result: 96 bpm
